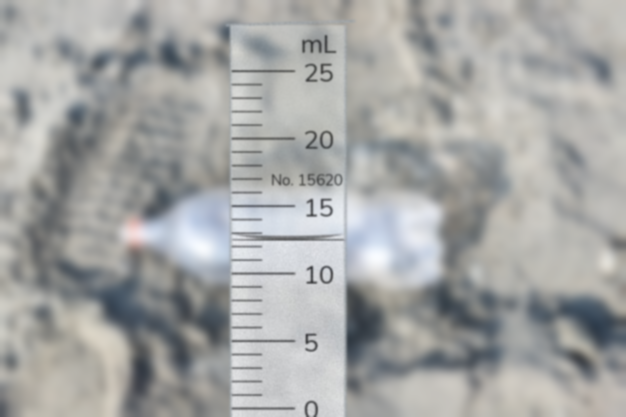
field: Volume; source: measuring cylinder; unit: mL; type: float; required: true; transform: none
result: 12.5 mL
